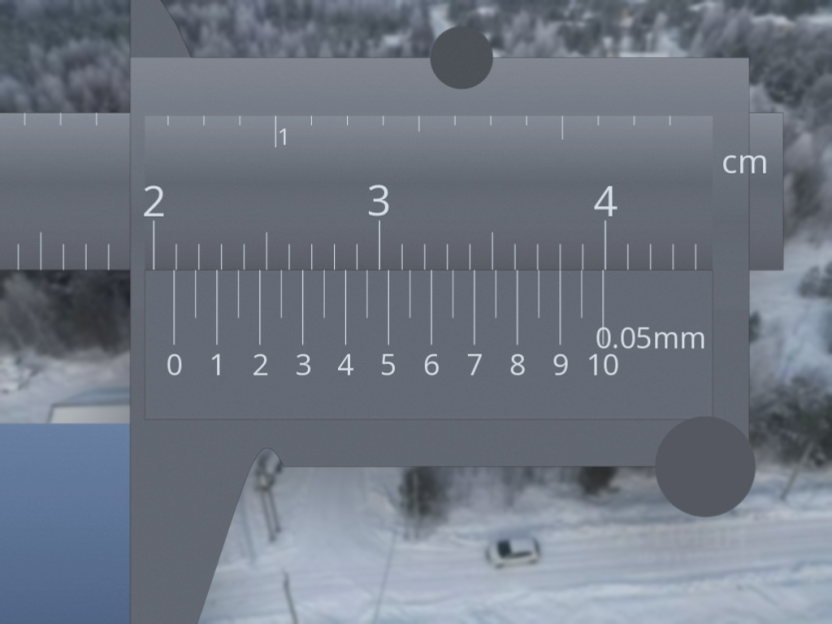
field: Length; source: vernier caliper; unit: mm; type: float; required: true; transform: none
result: 20.90 mm
